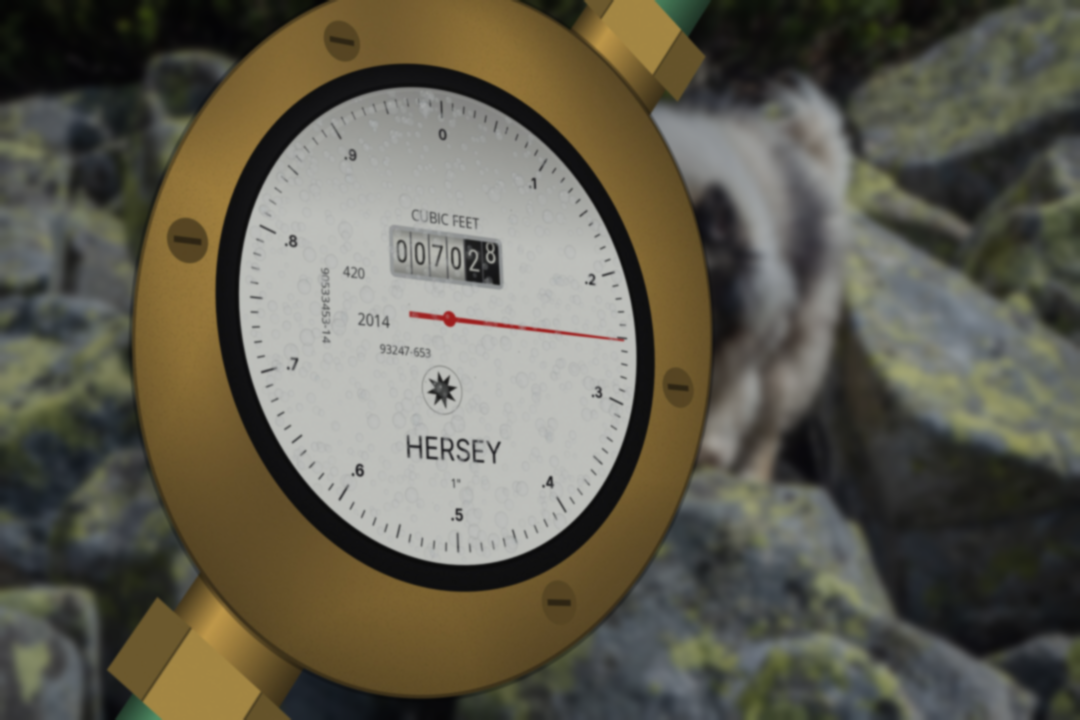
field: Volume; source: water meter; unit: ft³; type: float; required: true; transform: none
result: 7028.25 ft³
